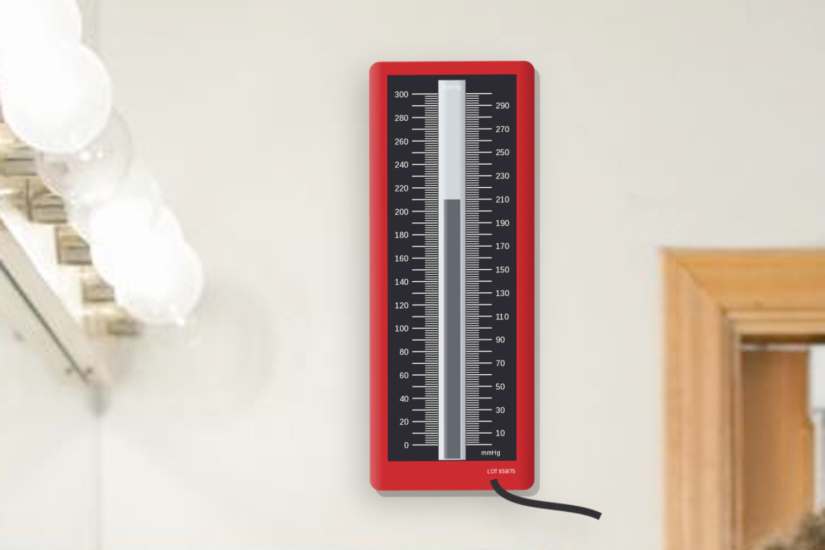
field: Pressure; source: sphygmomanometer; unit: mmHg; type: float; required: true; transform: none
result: 210 mmHg
